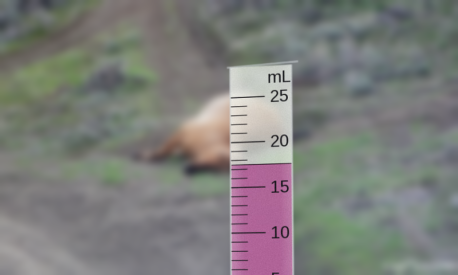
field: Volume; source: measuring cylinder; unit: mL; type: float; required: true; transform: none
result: 17.5 mL
